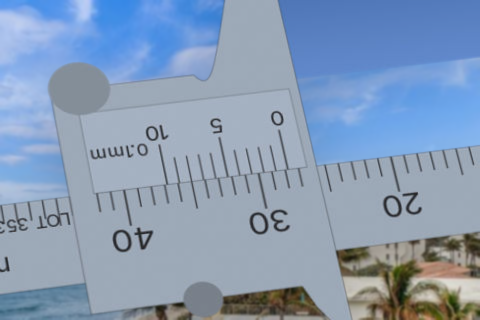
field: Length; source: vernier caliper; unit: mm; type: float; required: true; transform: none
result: 27.8 mm
